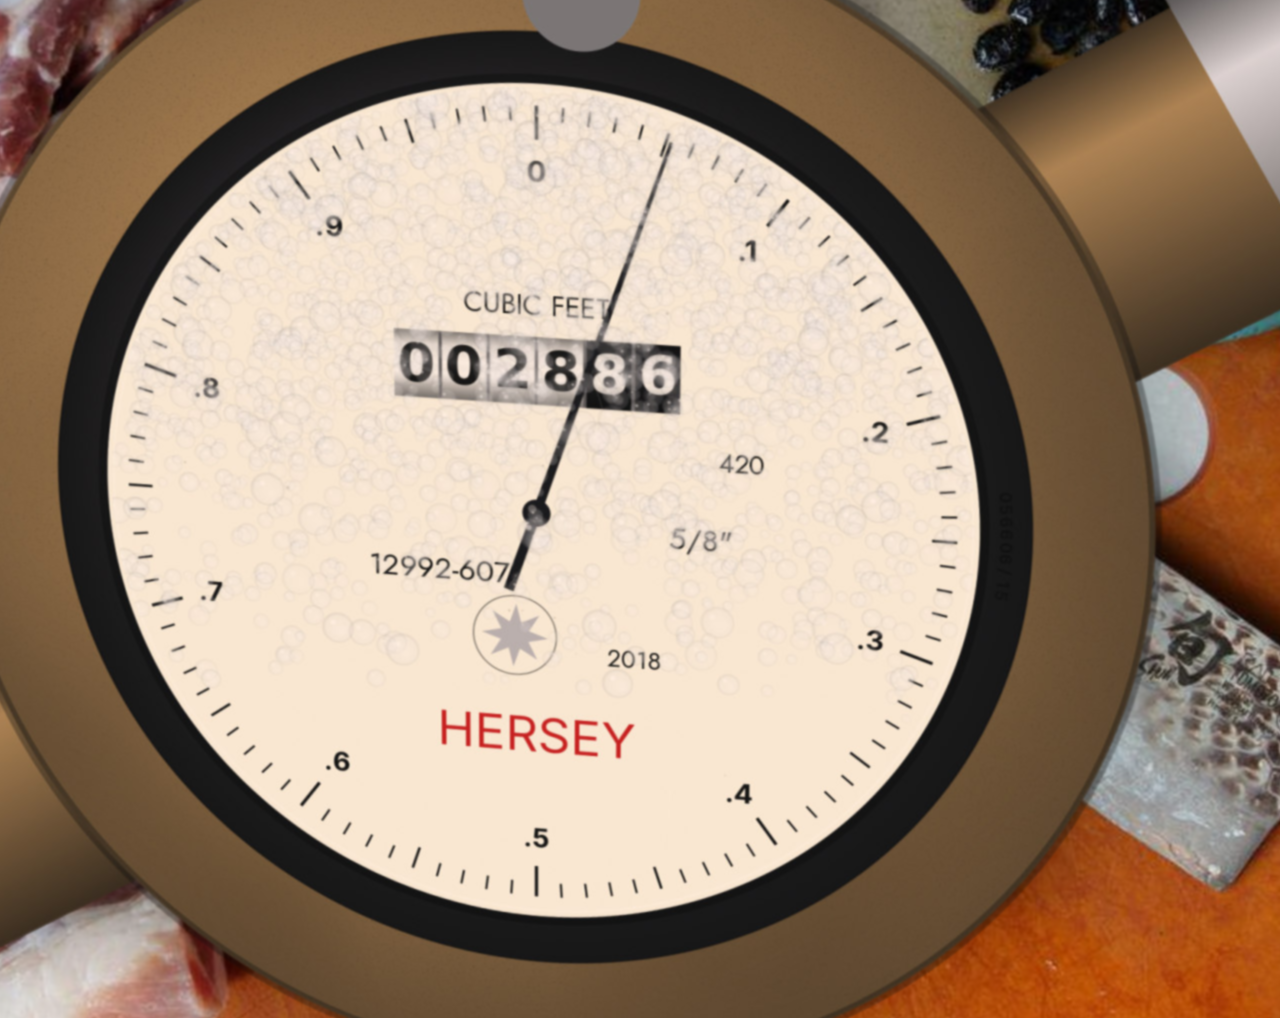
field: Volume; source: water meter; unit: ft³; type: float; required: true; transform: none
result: 2886.05 ft³
